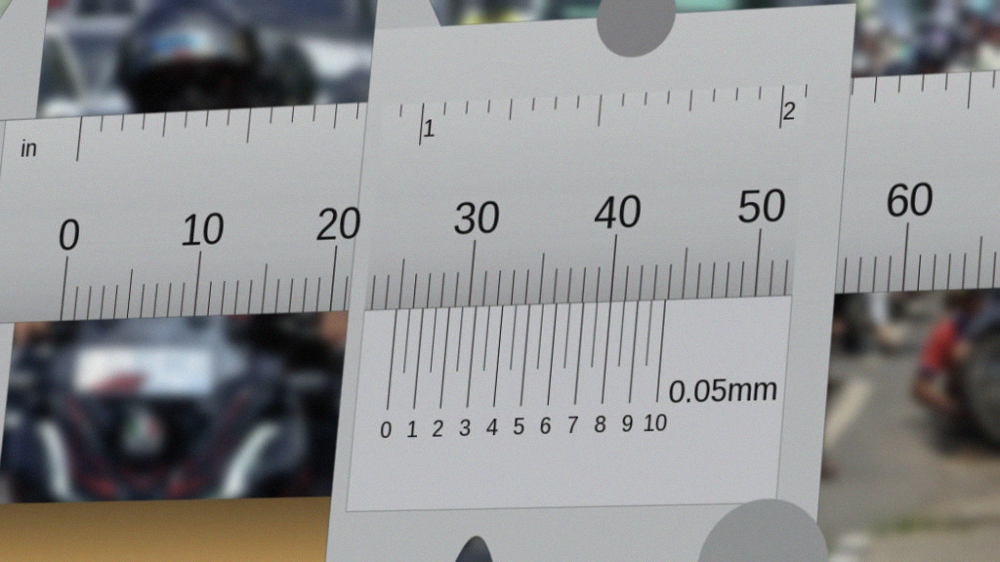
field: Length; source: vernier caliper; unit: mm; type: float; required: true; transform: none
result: 24.8 mm
